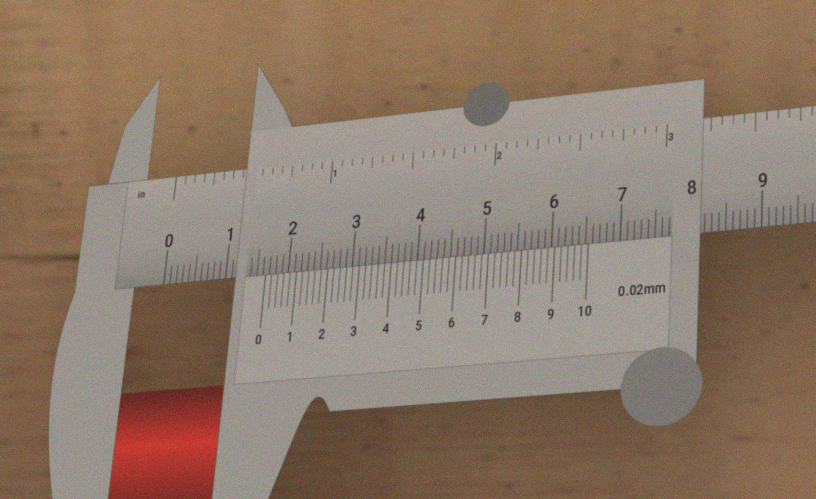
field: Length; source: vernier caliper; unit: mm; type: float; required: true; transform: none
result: 16.4 mm
